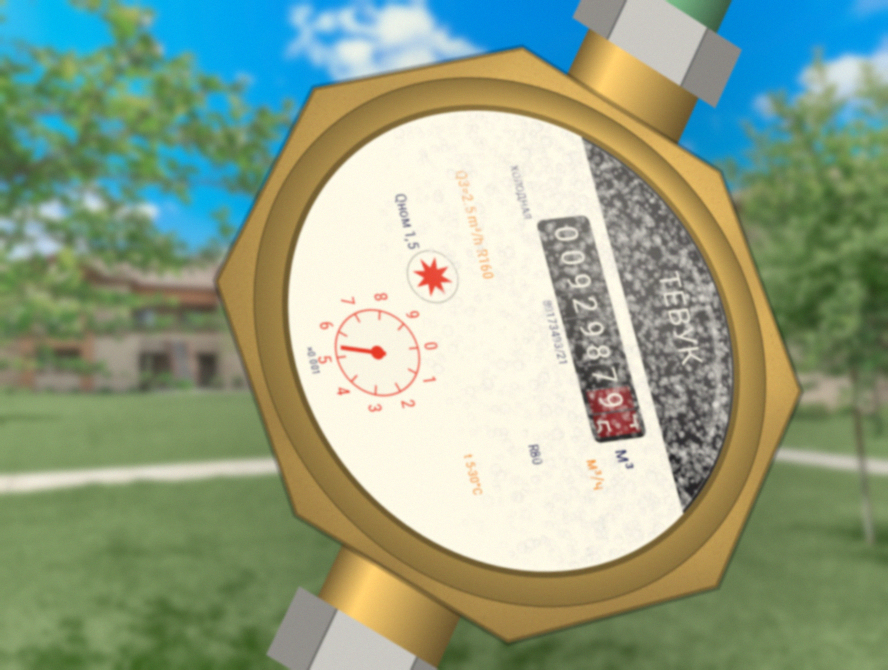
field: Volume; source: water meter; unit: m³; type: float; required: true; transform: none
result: 92987.945 m³
